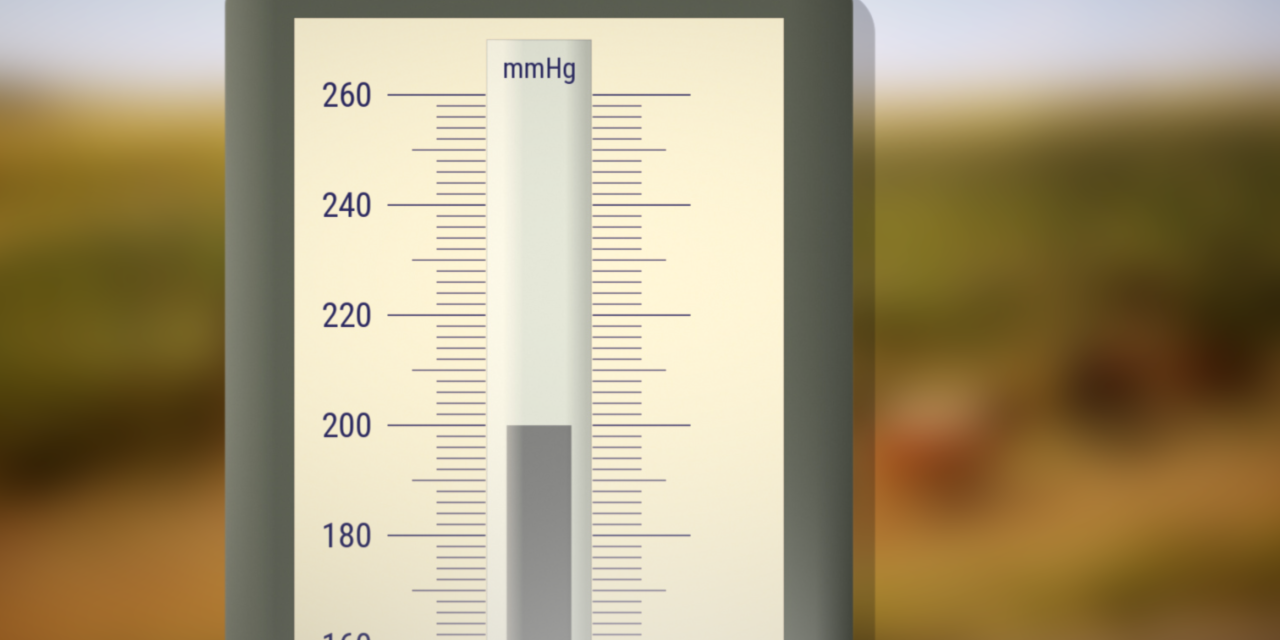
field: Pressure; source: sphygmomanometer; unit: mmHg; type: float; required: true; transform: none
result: 200 mmHg
